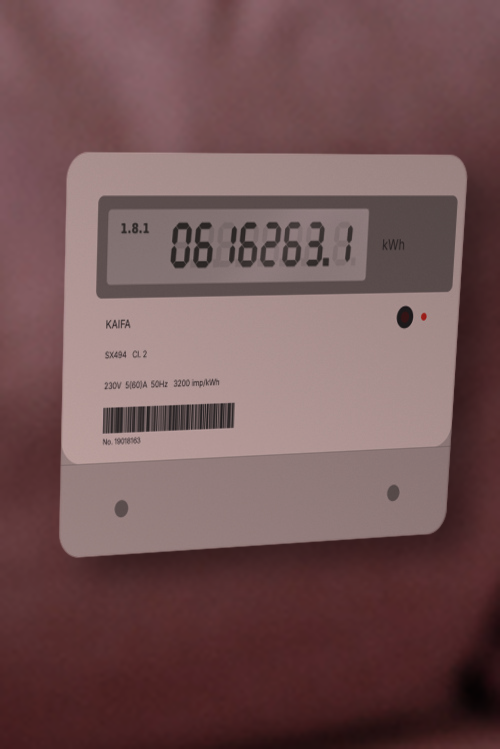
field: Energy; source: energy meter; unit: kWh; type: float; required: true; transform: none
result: 616263.1 kWh
